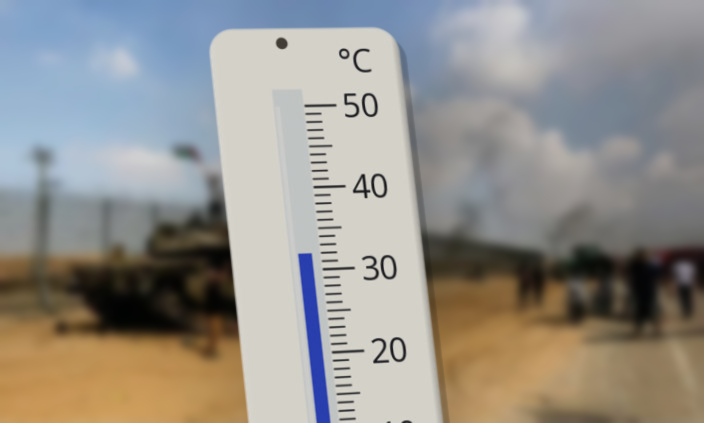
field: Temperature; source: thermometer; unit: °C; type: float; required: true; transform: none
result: 32 °C
